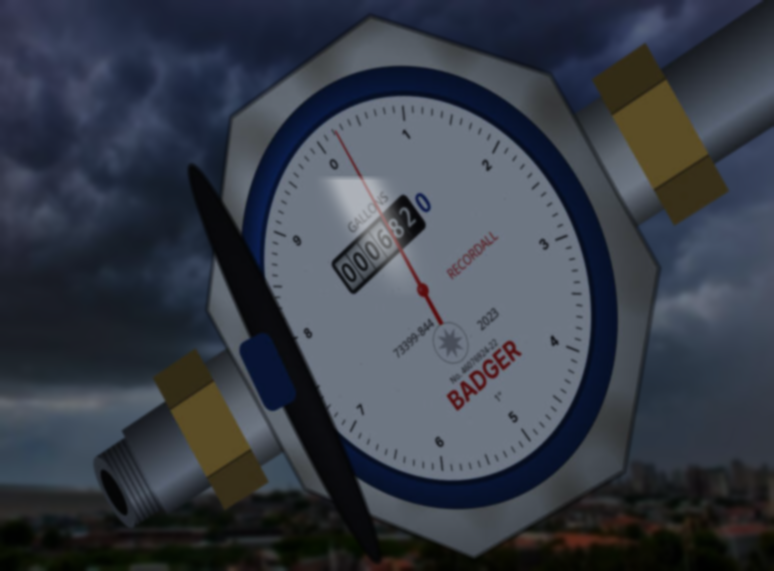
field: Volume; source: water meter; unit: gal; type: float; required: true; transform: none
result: 6820.2 gal
